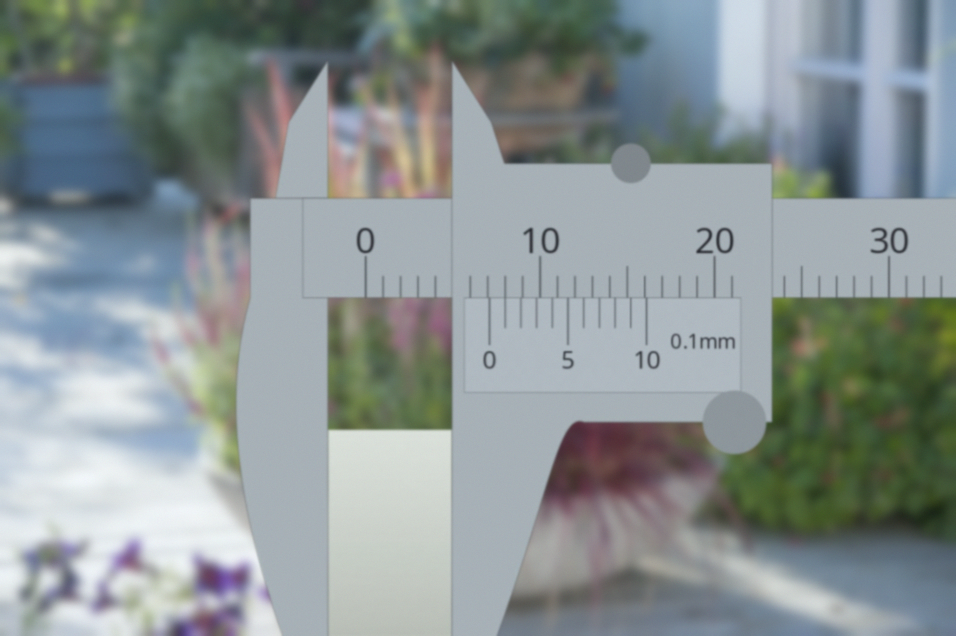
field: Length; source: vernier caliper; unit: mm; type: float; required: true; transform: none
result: 7.1 mm
